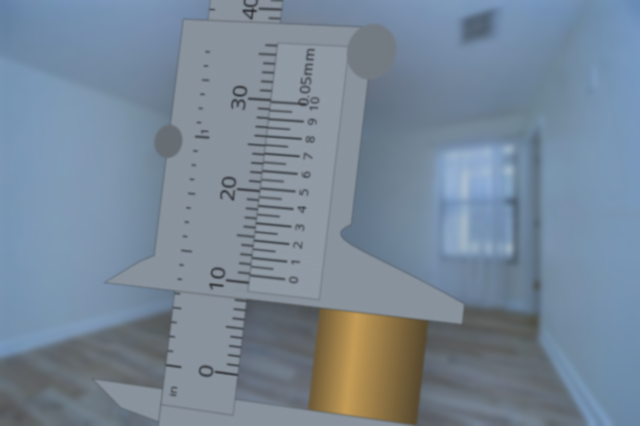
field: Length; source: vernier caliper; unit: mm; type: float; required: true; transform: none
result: 10.8 mm
